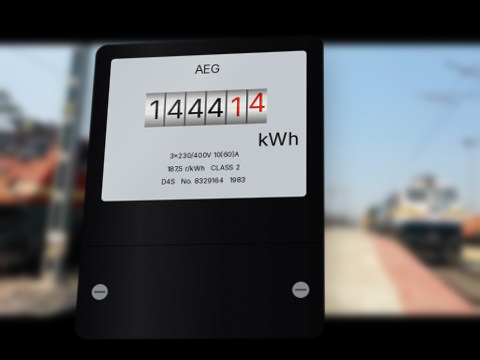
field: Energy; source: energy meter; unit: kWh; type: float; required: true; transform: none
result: 1444.14 kWh
